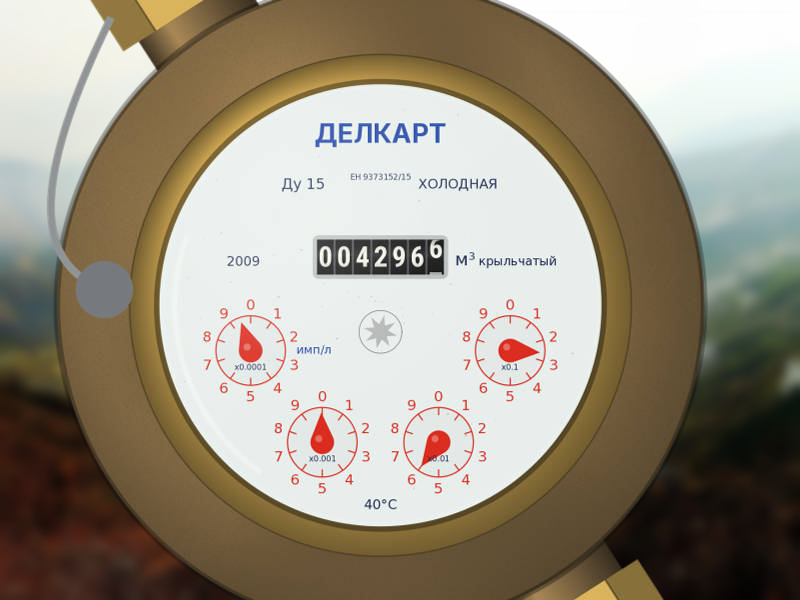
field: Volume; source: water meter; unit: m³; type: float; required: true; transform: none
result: 42966.2599 m³
